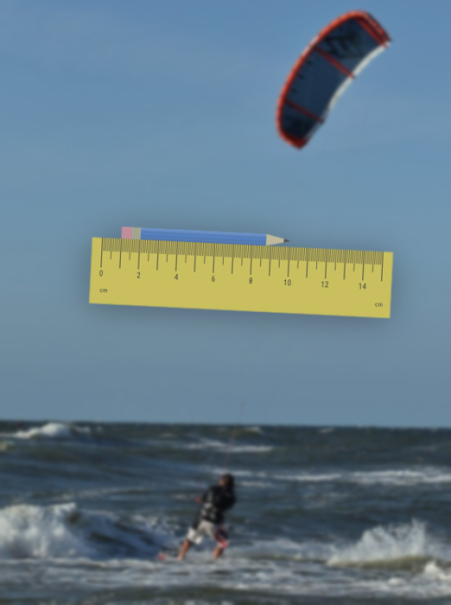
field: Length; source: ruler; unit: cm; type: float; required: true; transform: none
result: 9 cm
